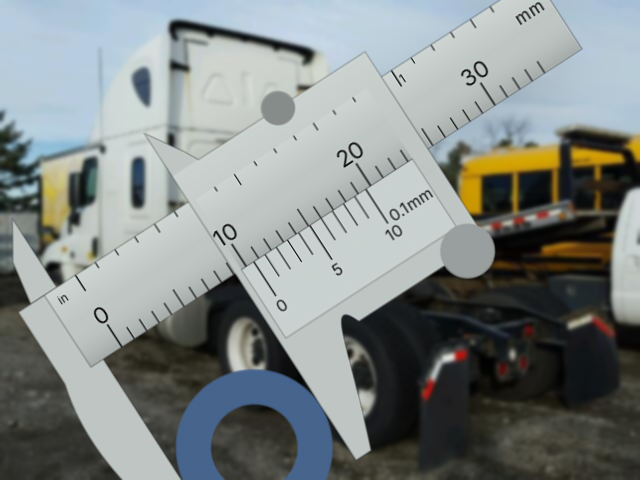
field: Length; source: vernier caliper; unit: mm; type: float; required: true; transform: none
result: 10.6 mm
